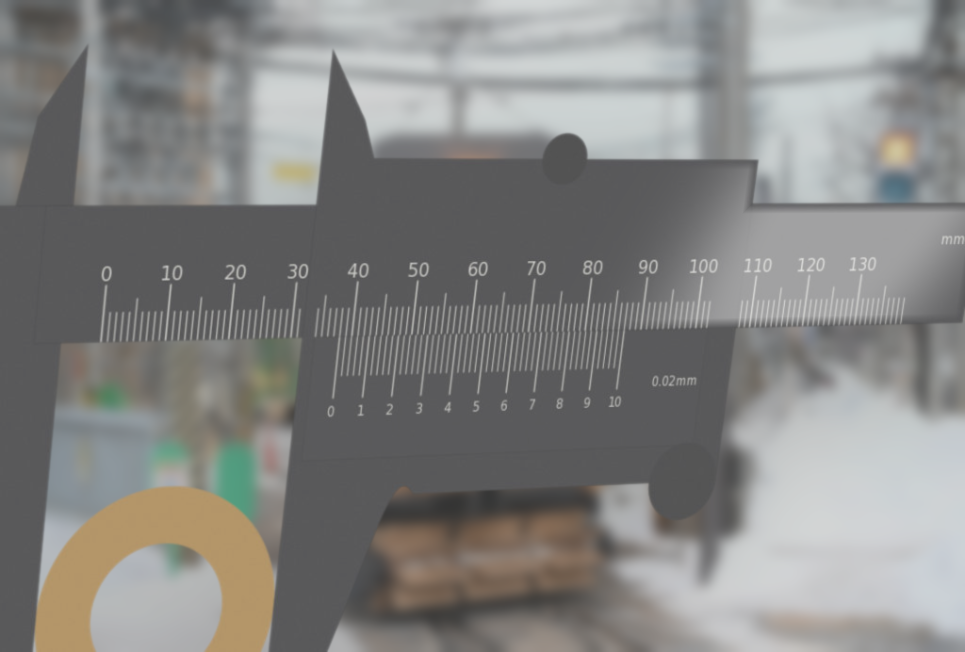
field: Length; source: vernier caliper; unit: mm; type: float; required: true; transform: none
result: 38.0 mm
